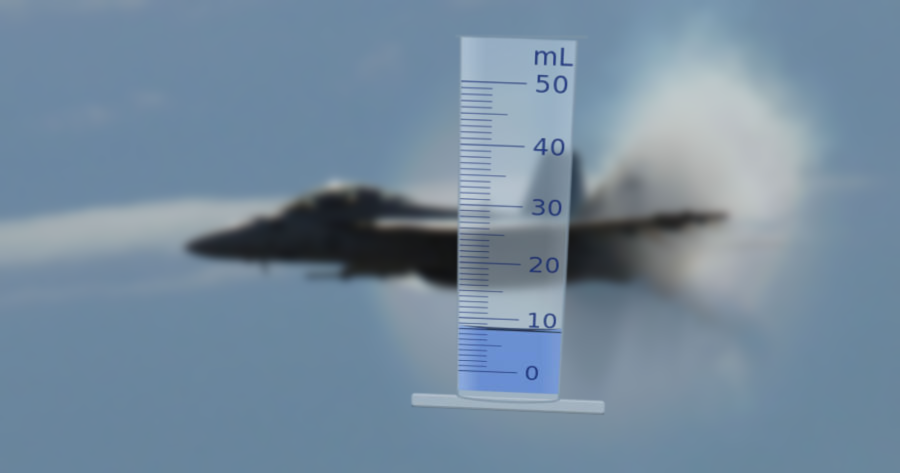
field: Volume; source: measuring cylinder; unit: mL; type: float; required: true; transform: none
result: 8 mL
